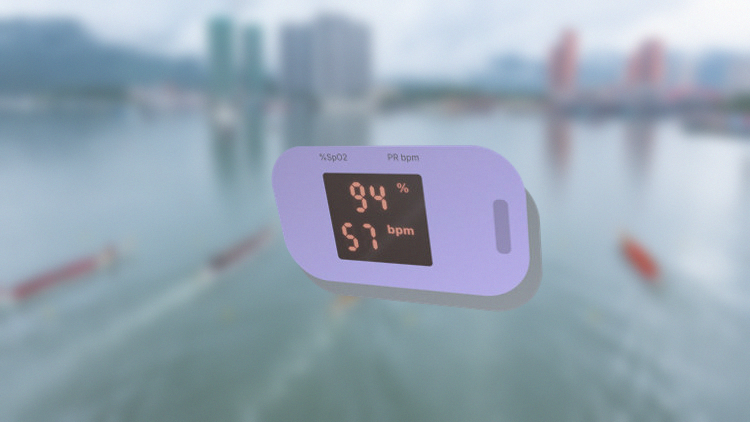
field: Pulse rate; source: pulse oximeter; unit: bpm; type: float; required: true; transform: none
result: 57 bpm
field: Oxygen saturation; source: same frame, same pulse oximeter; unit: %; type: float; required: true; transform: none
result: 94 %
